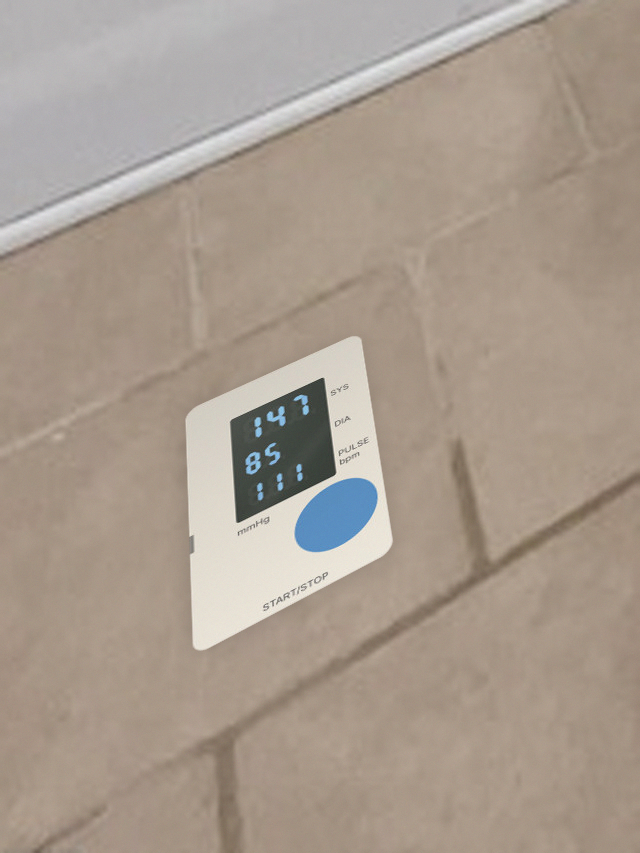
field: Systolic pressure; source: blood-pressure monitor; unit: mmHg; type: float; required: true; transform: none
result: 147 mmHg
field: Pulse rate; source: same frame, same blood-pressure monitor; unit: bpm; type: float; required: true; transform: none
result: 111 bpm
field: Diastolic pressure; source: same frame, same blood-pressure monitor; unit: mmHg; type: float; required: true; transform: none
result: 85 mmHg
